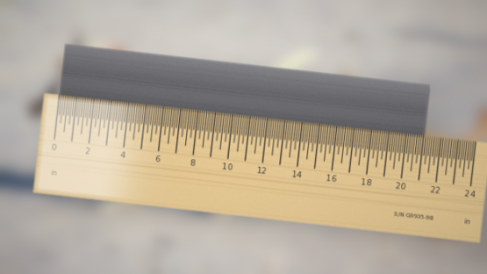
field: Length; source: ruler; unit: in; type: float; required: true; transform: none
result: 21 in
